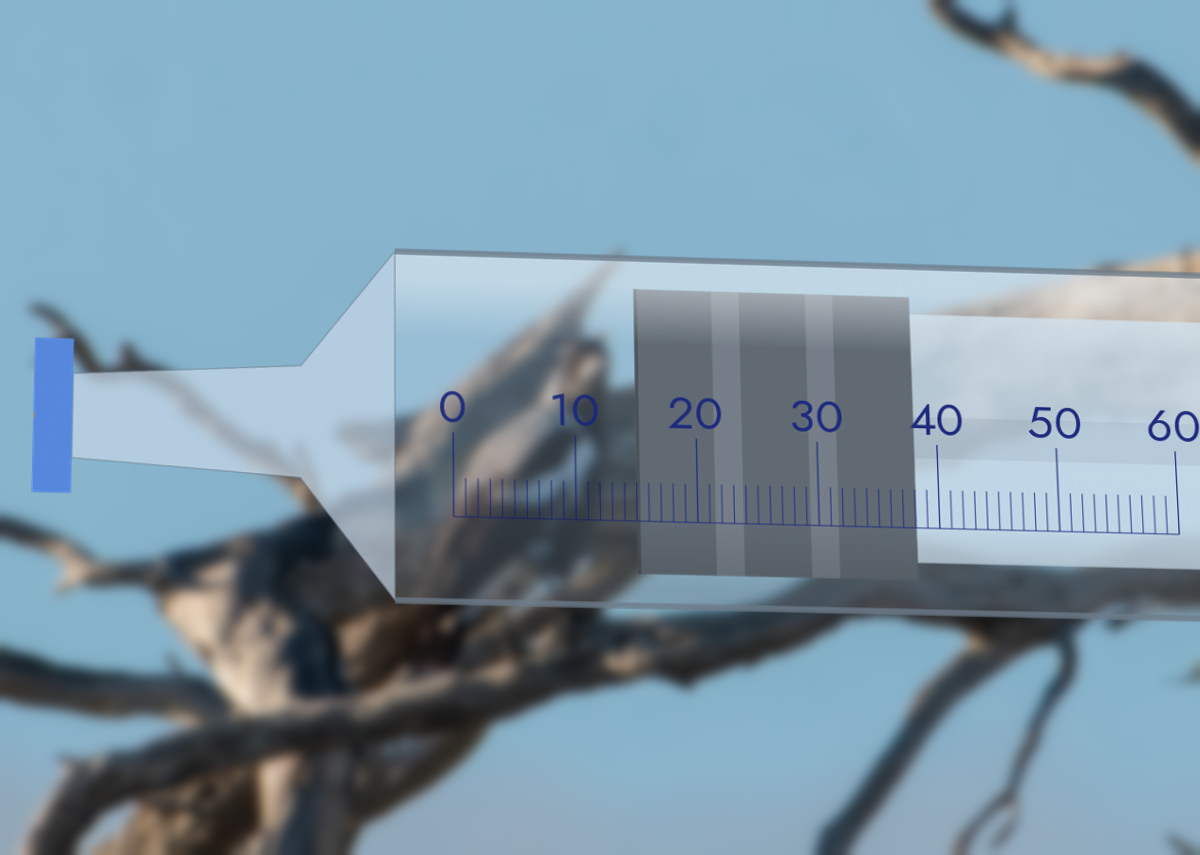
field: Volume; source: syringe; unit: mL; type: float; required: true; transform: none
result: 15 mL
